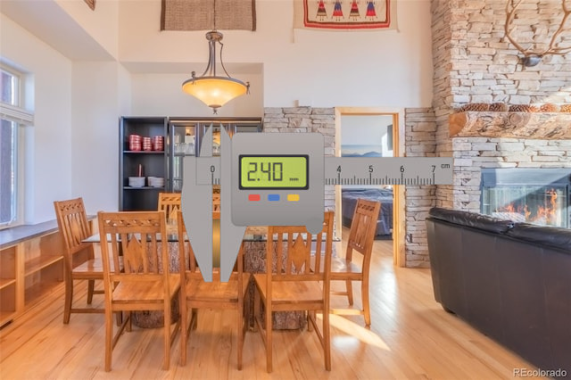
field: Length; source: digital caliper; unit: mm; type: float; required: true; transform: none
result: 2.40 mm
